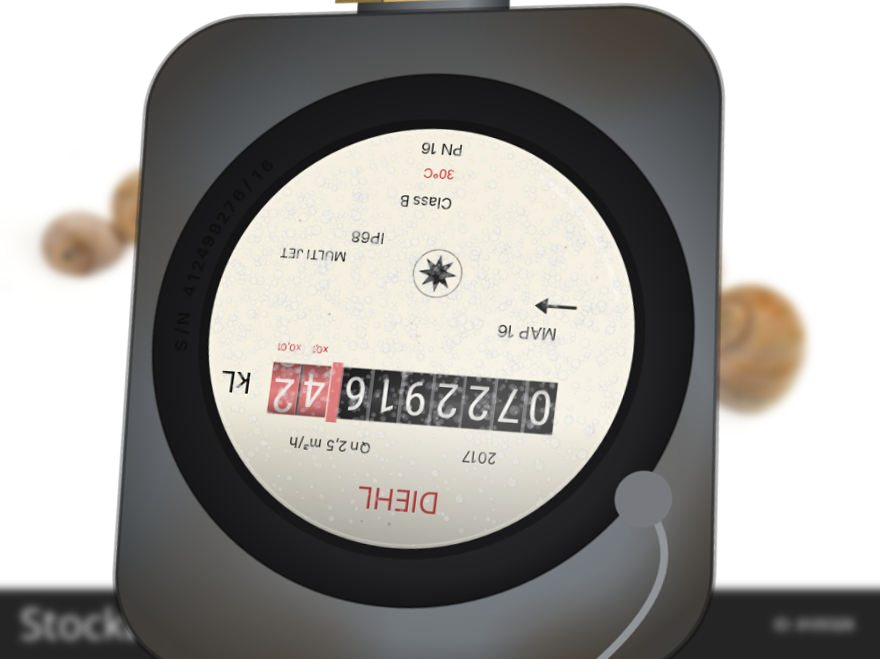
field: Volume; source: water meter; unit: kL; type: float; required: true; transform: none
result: 722916.42 kL
